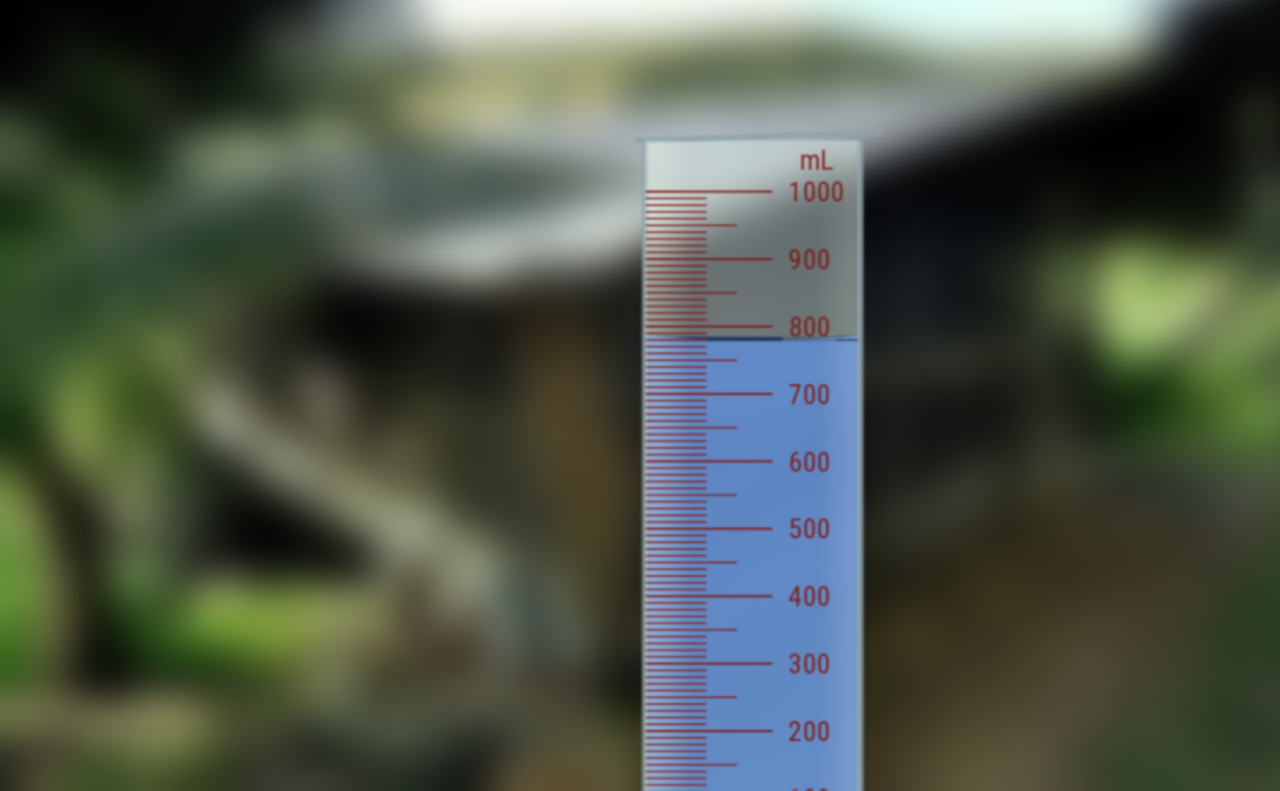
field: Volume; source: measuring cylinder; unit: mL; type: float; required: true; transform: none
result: 780 mL
